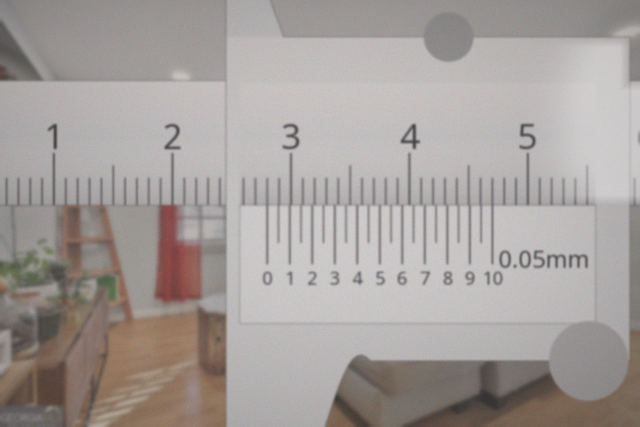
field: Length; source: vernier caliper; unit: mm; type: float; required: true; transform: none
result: 28.0 mm
